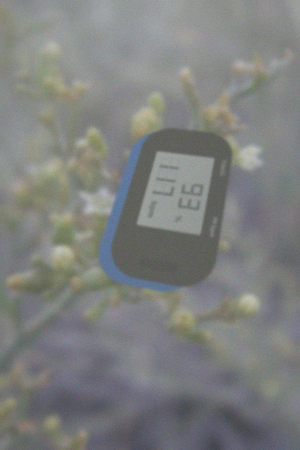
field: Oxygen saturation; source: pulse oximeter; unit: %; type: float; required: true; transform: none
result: 93 %
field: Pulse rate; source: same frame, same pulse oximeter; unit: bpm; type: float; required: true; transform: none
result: 117 bpm
